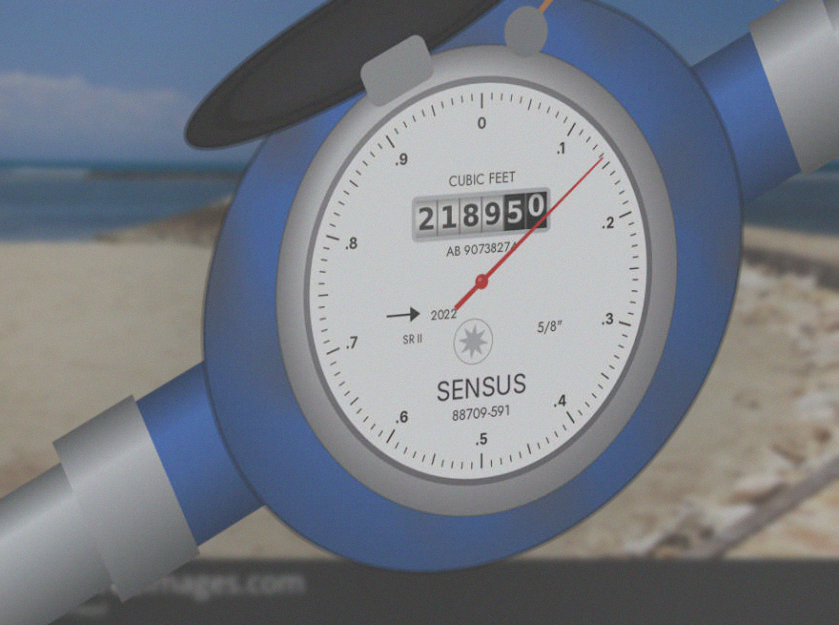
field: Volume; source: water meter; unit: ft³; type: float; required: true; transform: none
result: 218950.14 ft³
